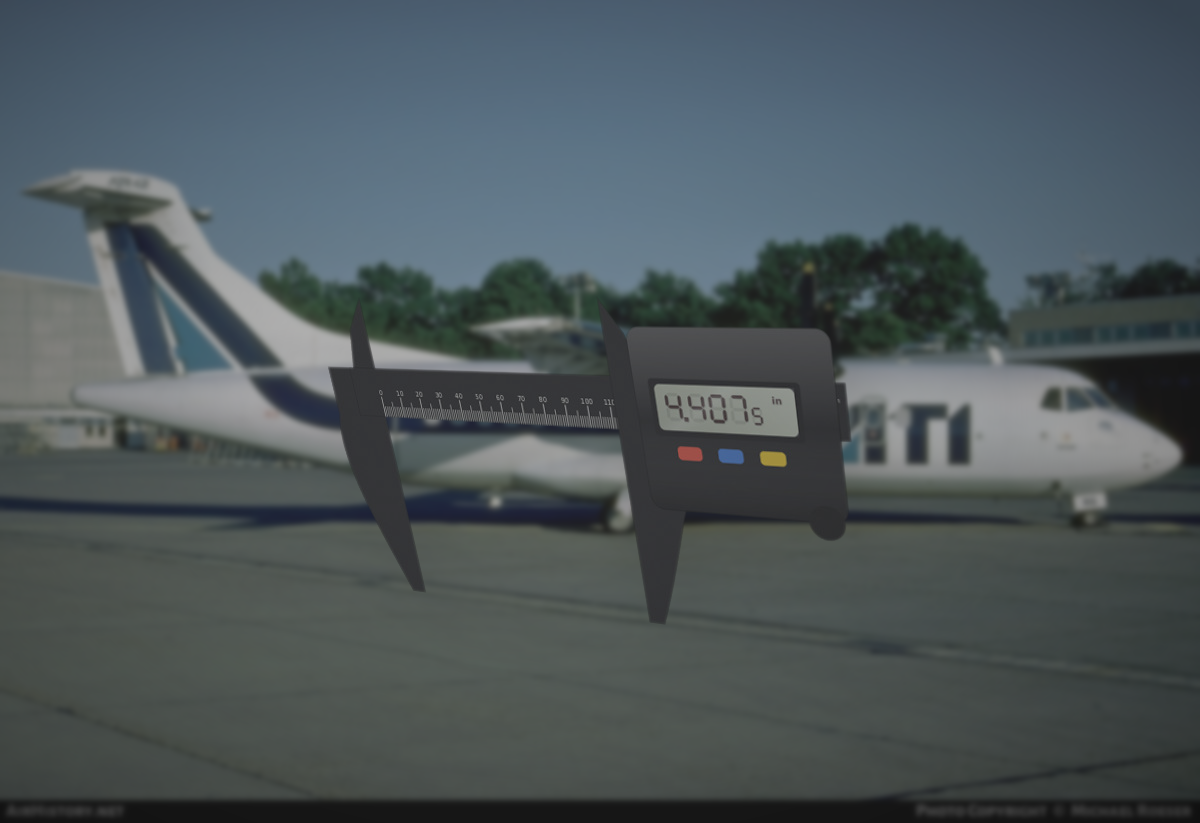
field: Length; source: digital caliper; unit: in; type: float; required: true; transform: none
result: 4.4075 in
